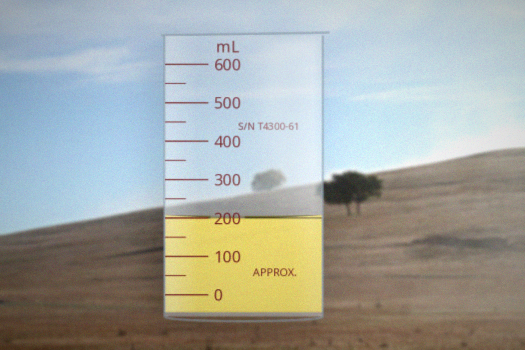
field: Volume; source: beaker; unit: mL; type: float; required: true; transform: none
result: 200 mL
